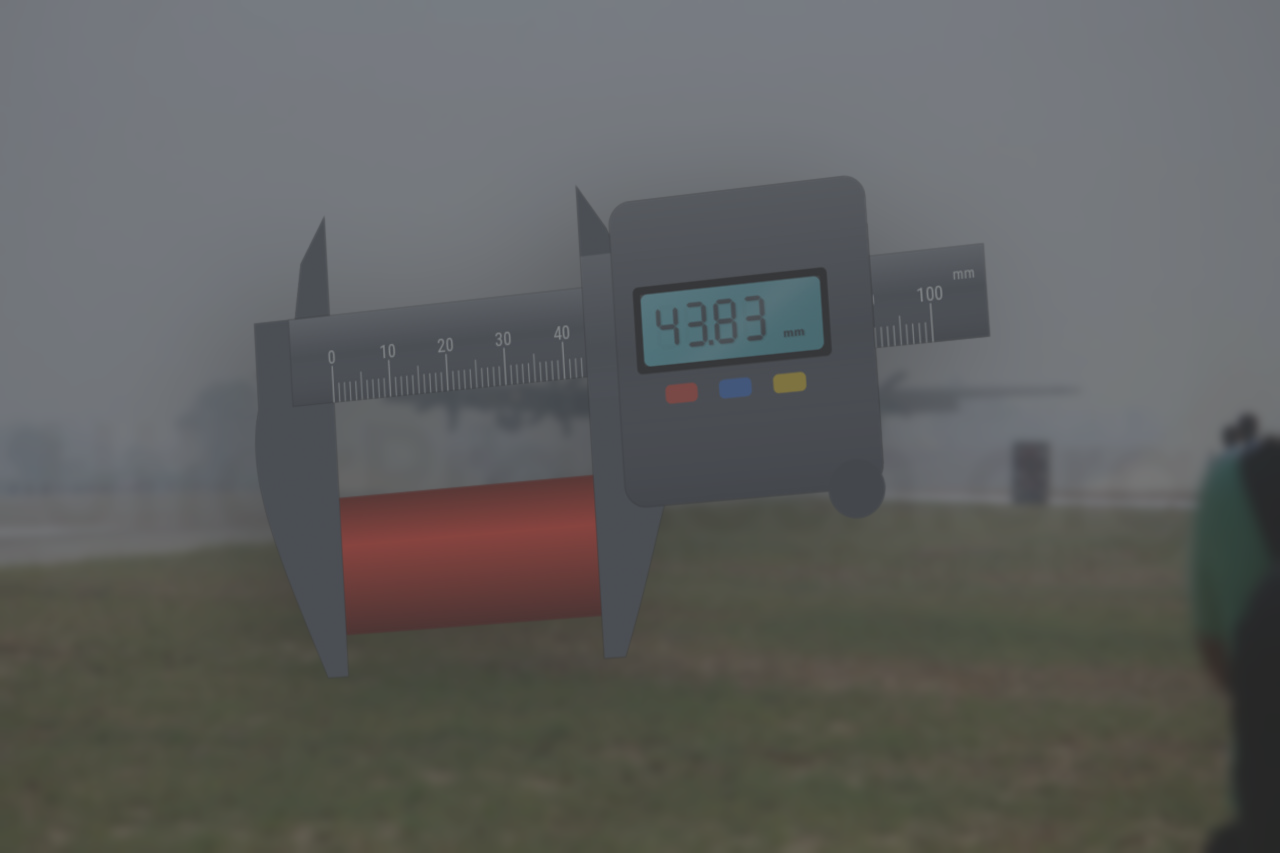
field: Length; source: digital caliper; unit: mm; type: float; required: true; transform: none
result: 43.83 mm
